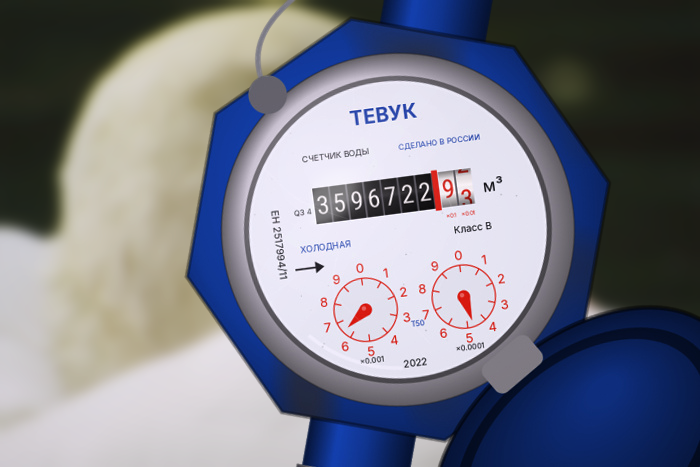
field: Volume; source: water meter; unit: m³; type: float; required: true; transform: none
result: 3596722.9264 m³
